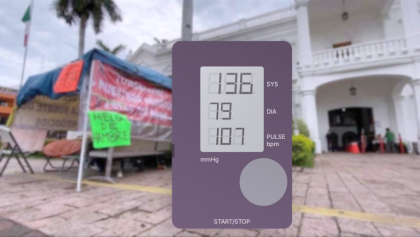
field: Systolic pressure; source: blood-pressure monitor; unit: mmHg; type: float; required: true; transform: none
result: 136 mmHg
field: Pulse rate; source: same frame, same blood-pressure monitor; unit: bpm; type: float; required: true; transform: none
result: 107 bpm
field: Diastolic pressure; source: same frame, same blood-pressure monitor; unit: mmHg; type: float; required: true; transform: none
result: 79 mmHg
